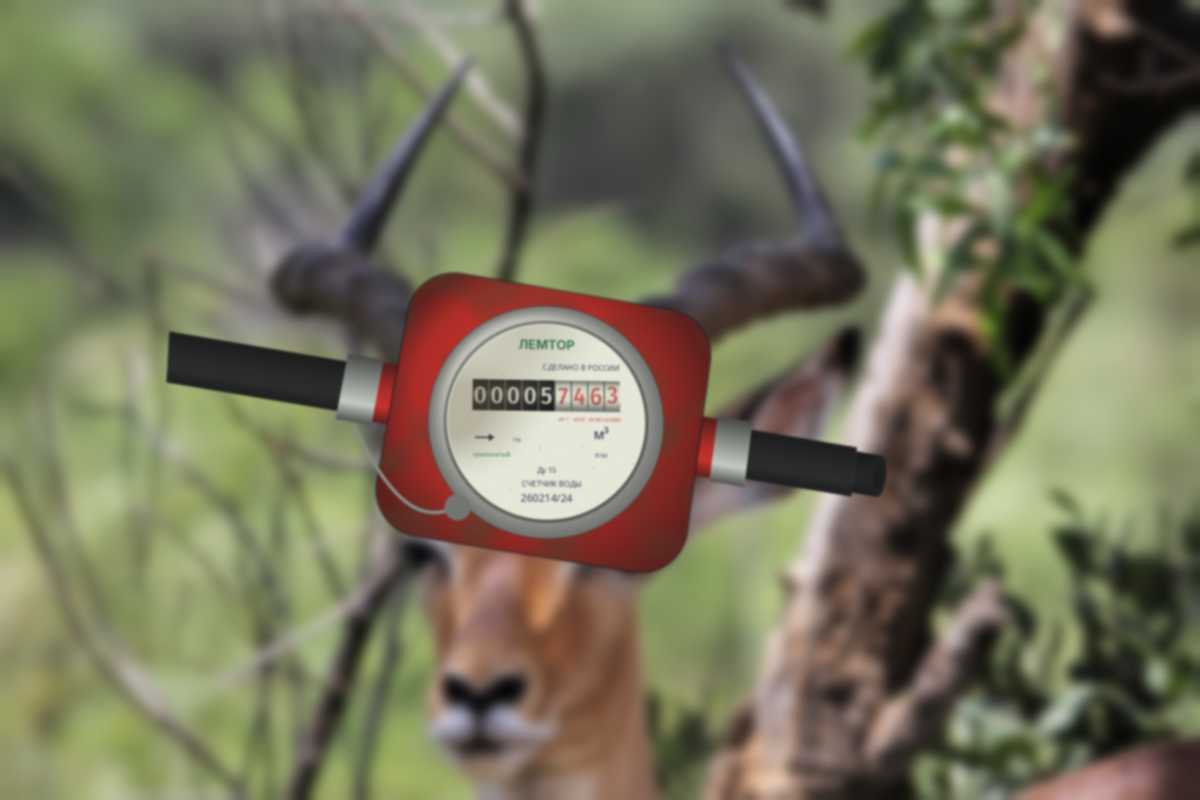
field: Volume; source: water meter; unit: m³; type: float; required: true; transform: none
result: 5.7463 m³
